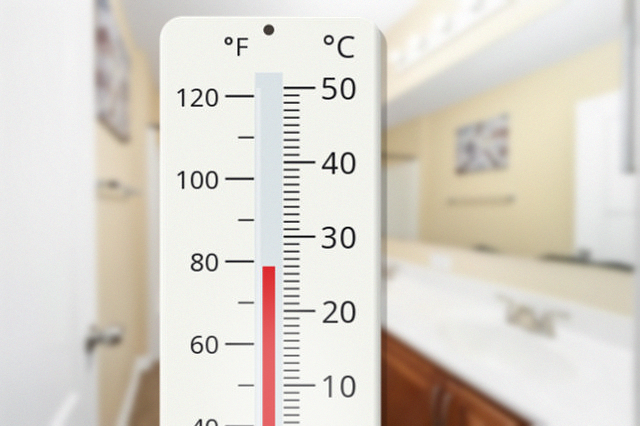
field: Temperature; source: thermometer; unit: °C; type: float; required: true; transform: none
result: 26 °C
